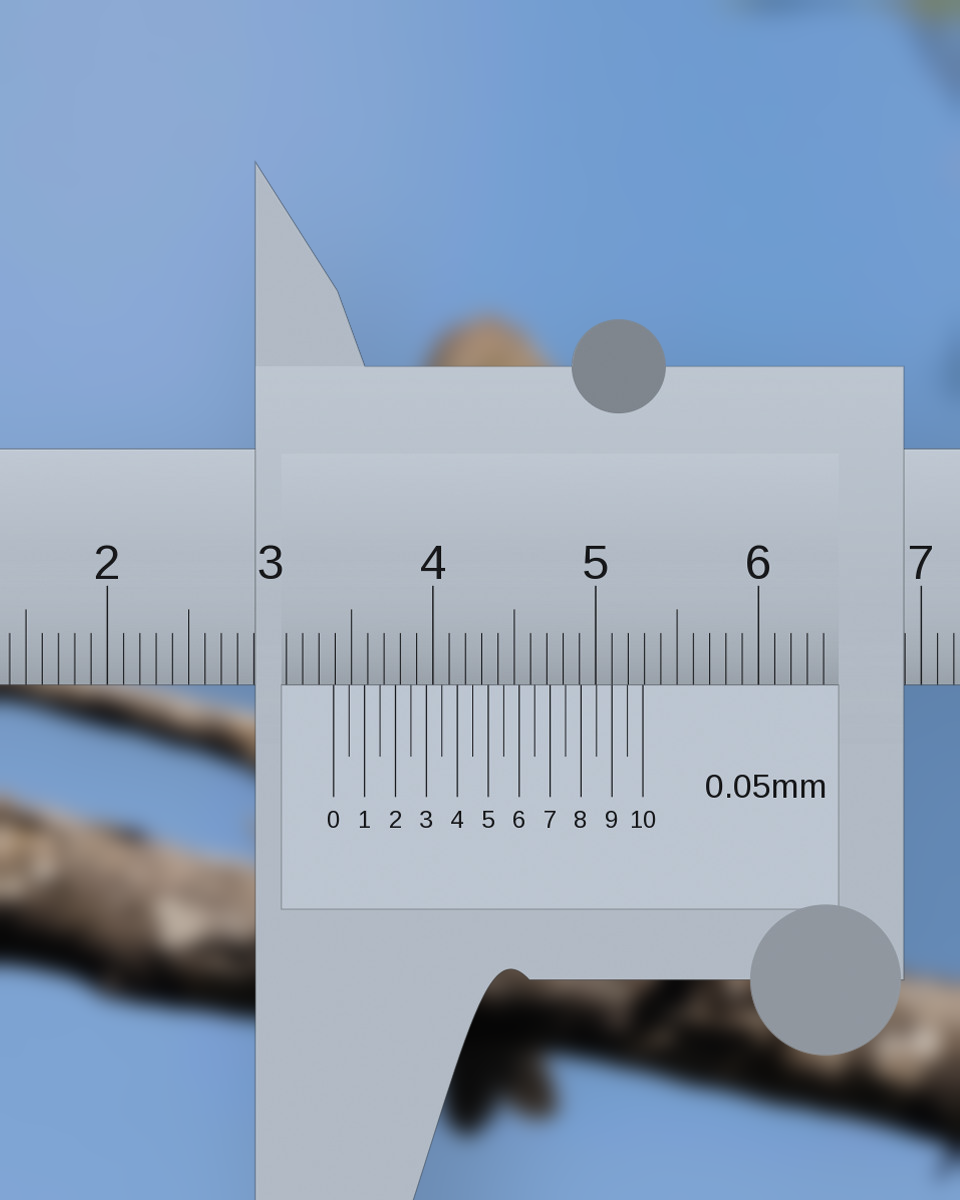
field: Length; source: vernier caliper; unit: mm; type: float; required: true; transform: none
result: 33.9 mm
